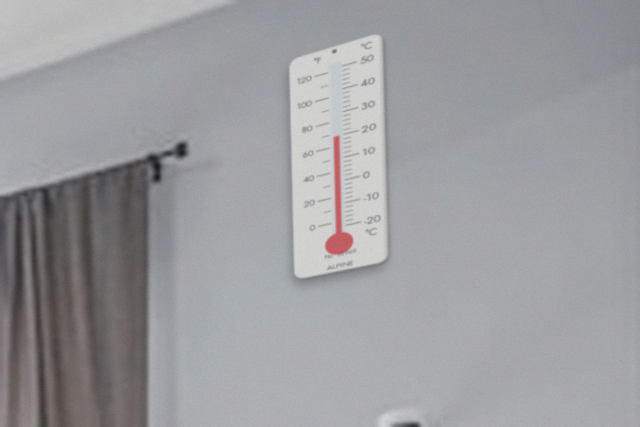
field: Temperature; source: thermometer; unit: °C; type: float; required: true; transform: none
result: 20 °C
